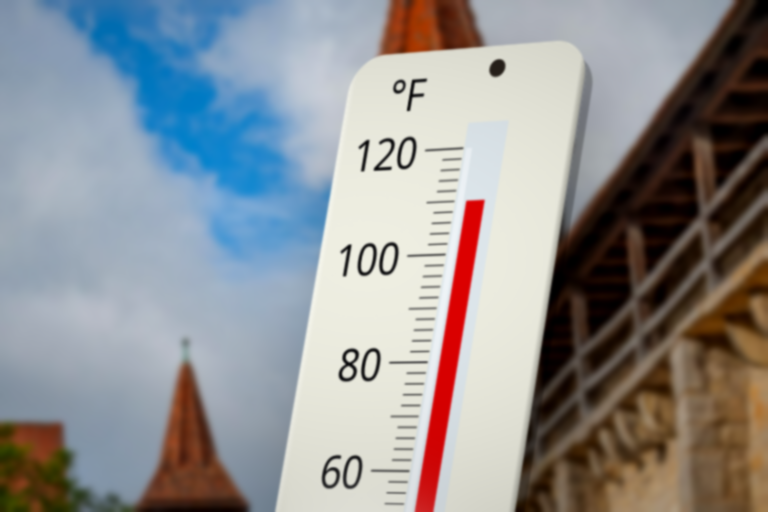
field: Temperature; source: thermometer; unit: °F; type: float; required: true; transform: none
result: 110 °F
